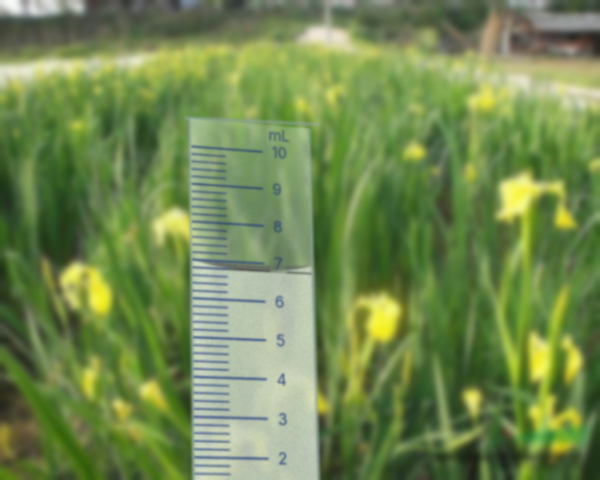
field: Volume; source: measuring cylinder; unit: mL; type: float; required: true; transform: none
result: 6.8 mL
